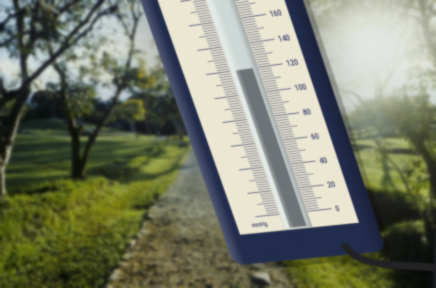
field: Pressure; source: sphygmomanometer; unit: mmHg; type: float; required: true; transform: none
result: 120 mmHg
